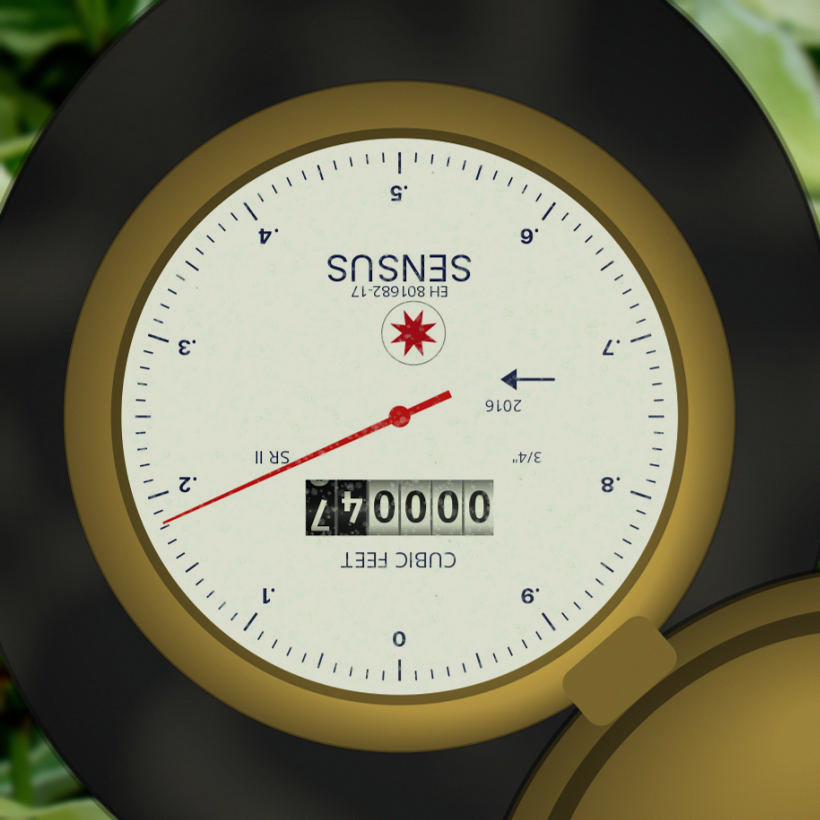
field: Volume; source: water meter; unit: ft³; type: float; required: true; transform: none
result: 47.18 ft³
